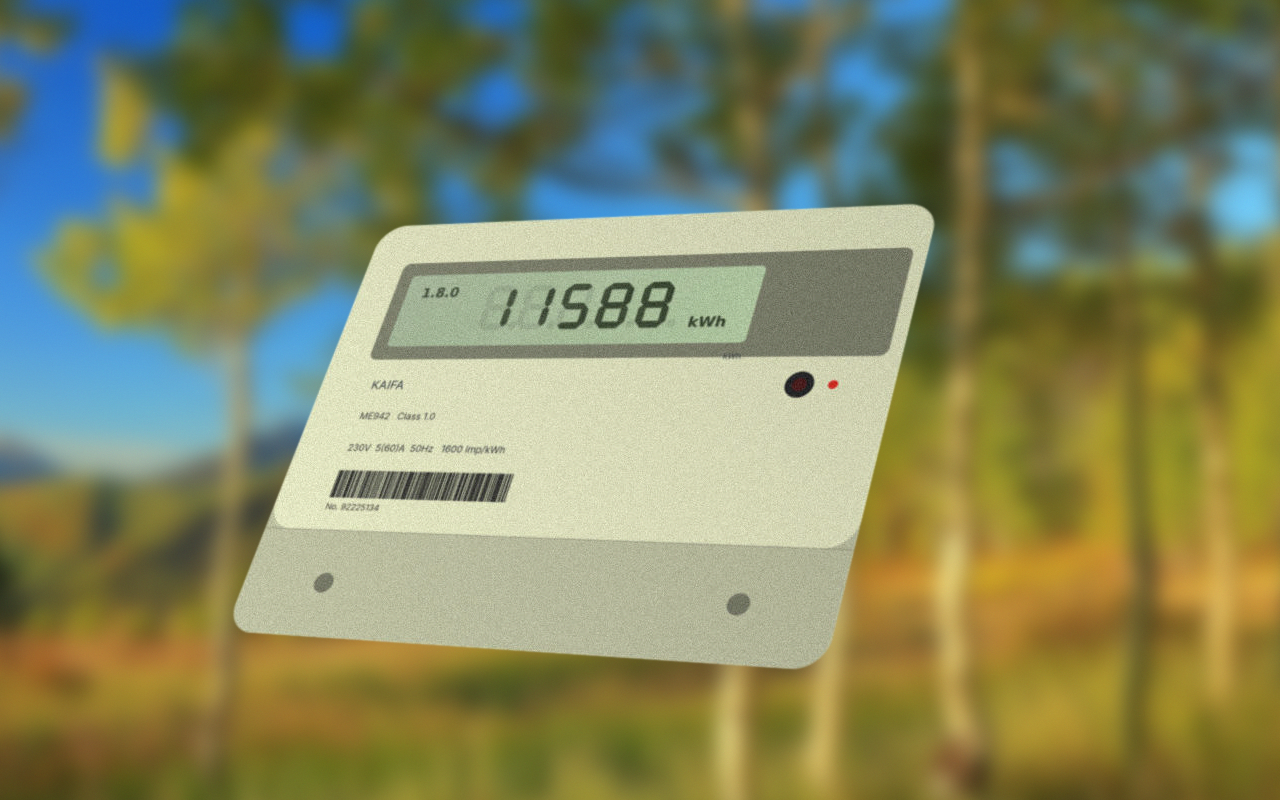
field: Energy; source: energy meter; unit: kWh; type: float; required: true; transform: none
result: 11588 kWh
